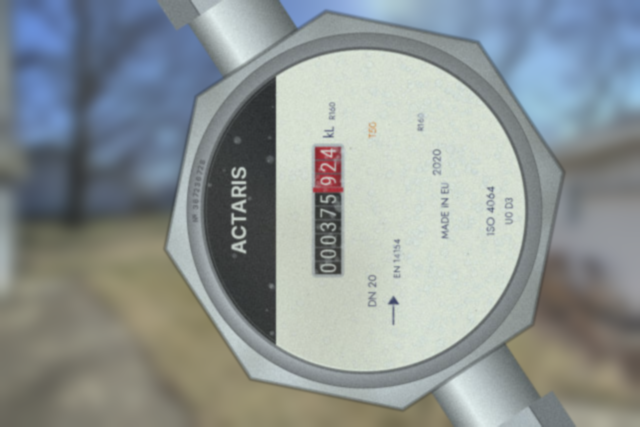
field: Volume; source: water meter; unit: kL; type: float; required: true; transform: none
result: 375.924 kL
